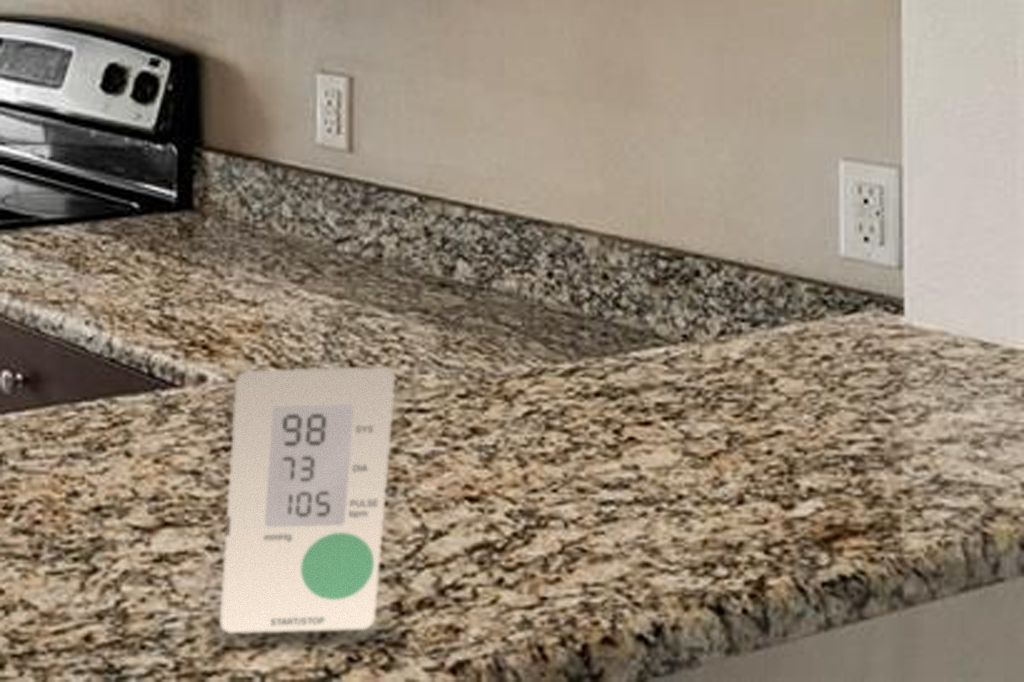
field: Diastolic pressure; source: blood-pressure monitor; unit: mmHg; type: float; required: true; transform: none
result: 73 mmHg
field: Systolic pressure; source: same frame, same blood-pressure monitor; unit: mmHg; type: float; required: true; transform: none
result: 98 mmHg
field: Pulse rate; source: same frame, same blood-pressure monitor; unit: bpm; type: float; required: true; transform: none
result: 105 bpm
